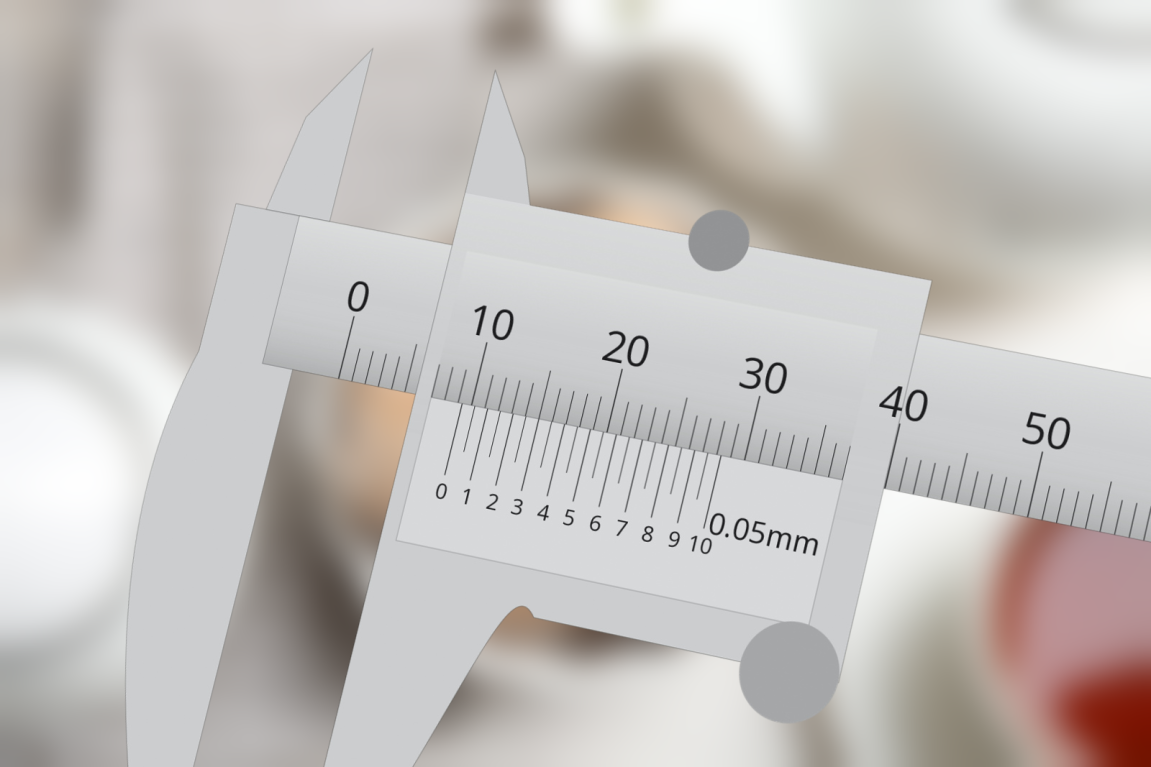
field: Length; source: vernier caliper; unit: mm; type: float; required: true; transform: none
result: 9.3 mm
